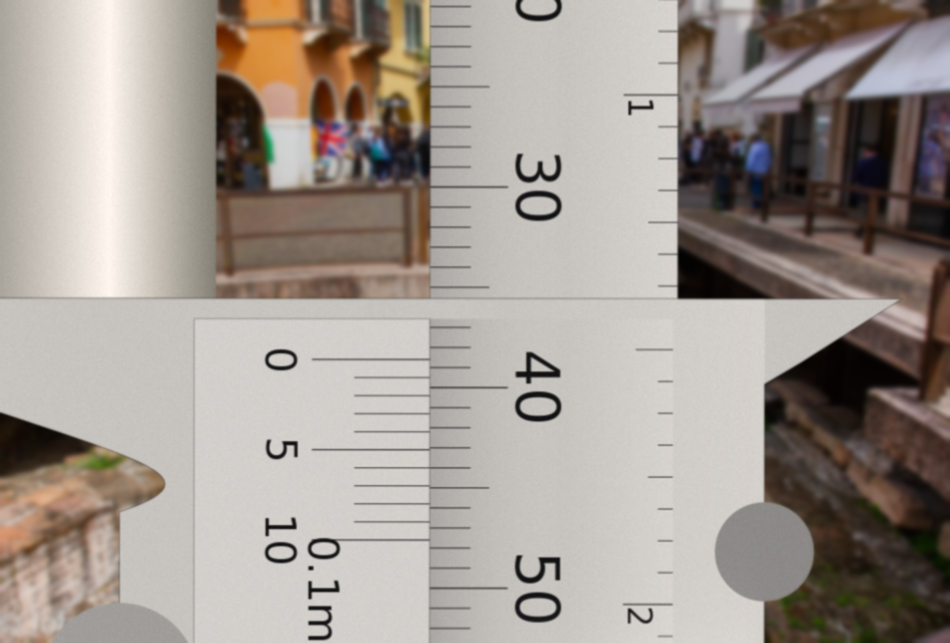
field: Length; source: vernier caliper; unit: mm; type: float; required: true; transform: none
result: 38.6 mm
